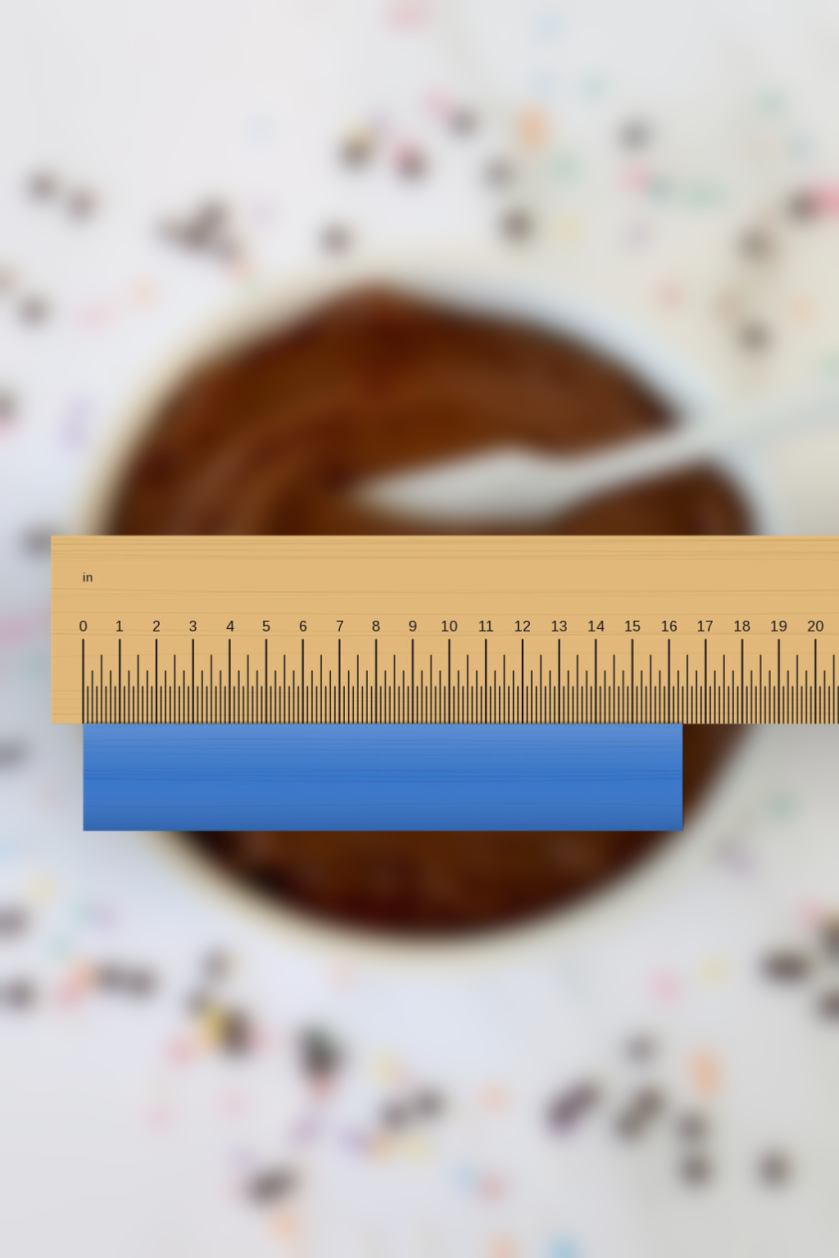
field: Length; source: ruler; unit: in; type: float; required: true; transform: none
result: 16.375 in
